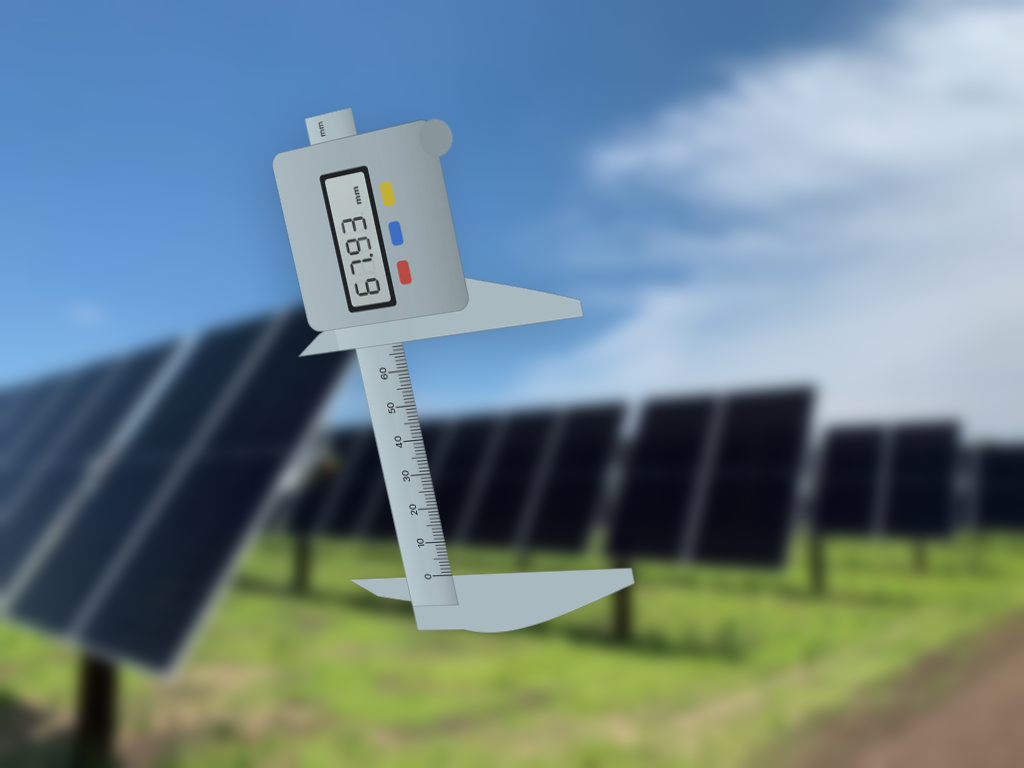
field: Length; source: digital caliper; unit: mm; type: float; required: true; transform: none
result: 67.93 mm
